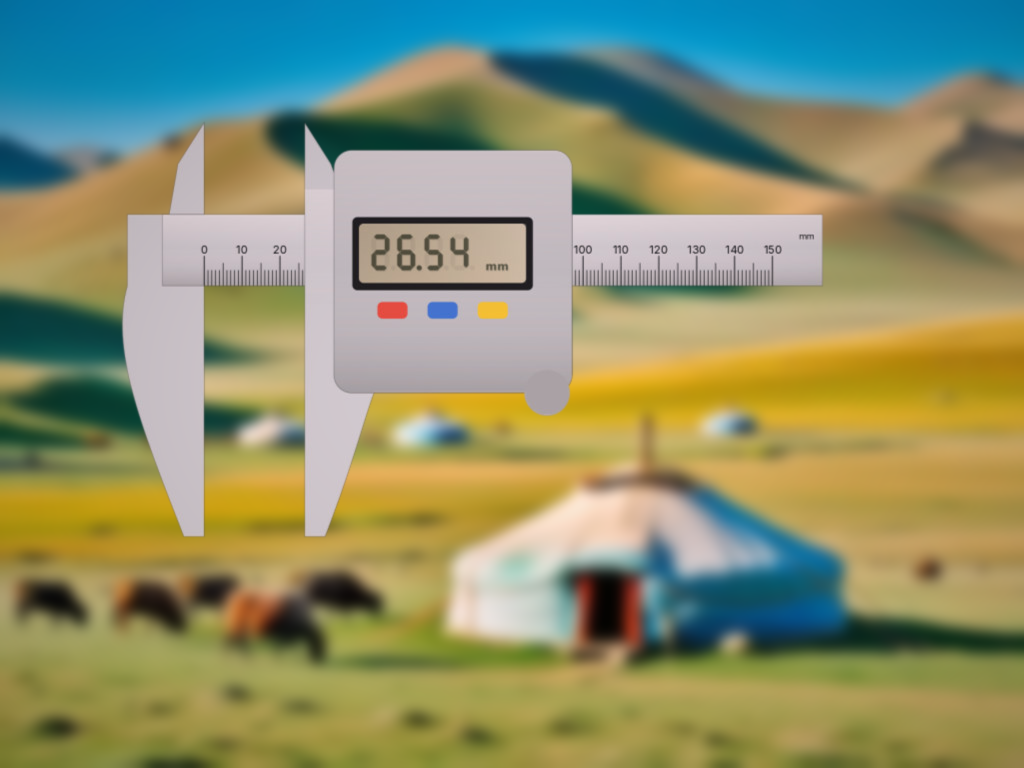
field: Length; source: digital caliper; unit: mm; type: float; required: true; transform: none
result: 26.54 mm
